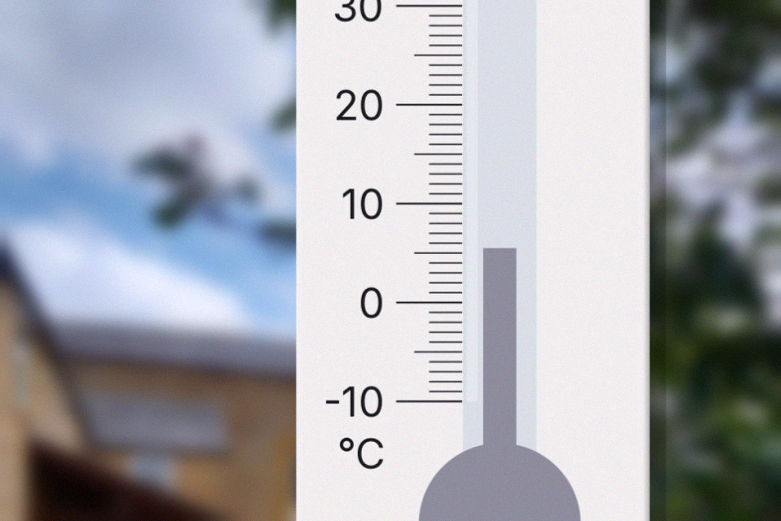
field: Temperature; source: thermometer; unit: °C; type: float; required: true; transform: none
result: 5.5 °C
